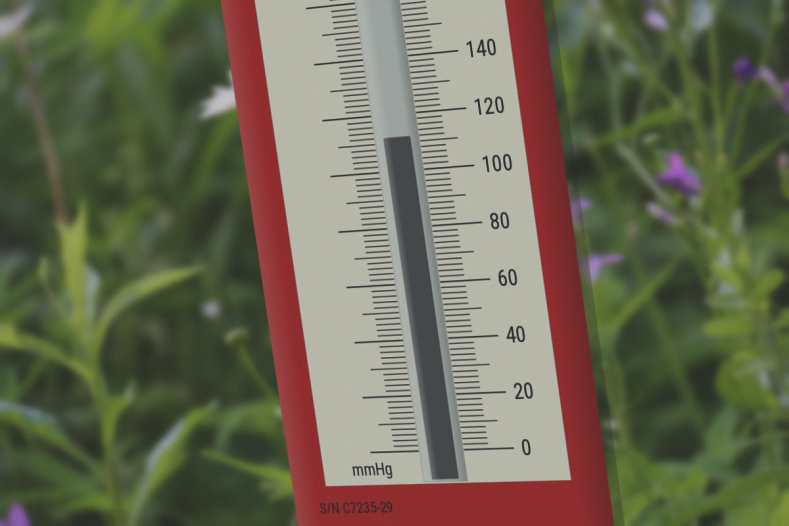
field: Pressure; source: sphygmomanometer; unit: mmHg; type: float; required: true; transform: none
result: 112 mmHg
